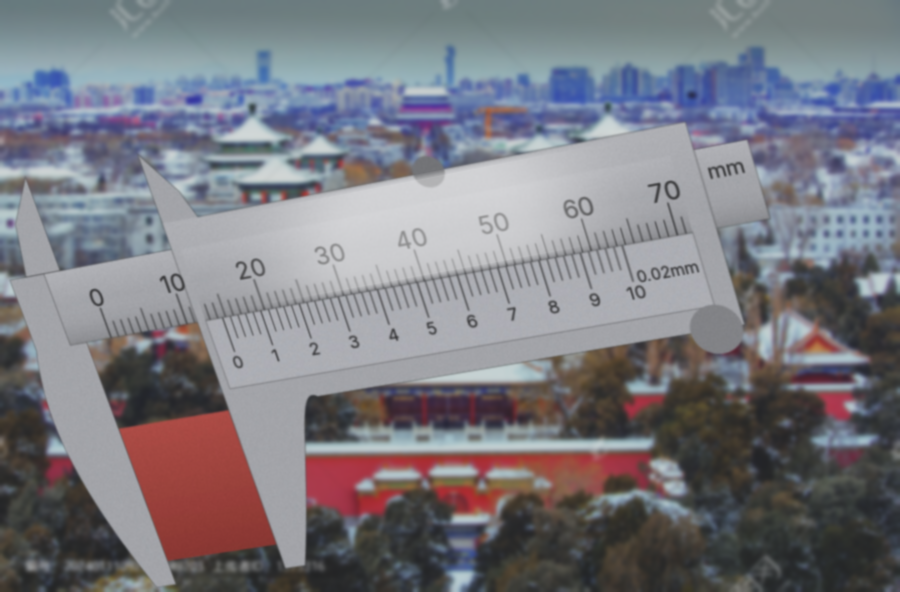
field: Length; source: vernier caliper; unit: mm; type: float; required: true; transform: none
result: 14.6 mm
